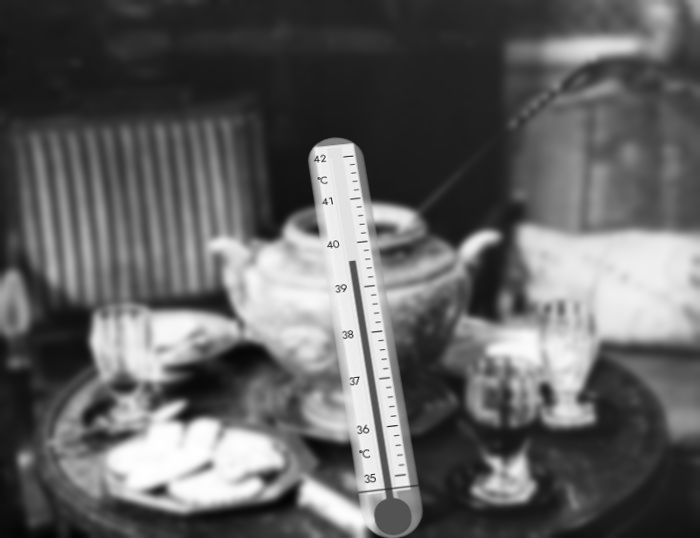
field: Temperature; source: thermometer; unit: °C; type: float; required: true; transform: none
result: 39.6 °C
